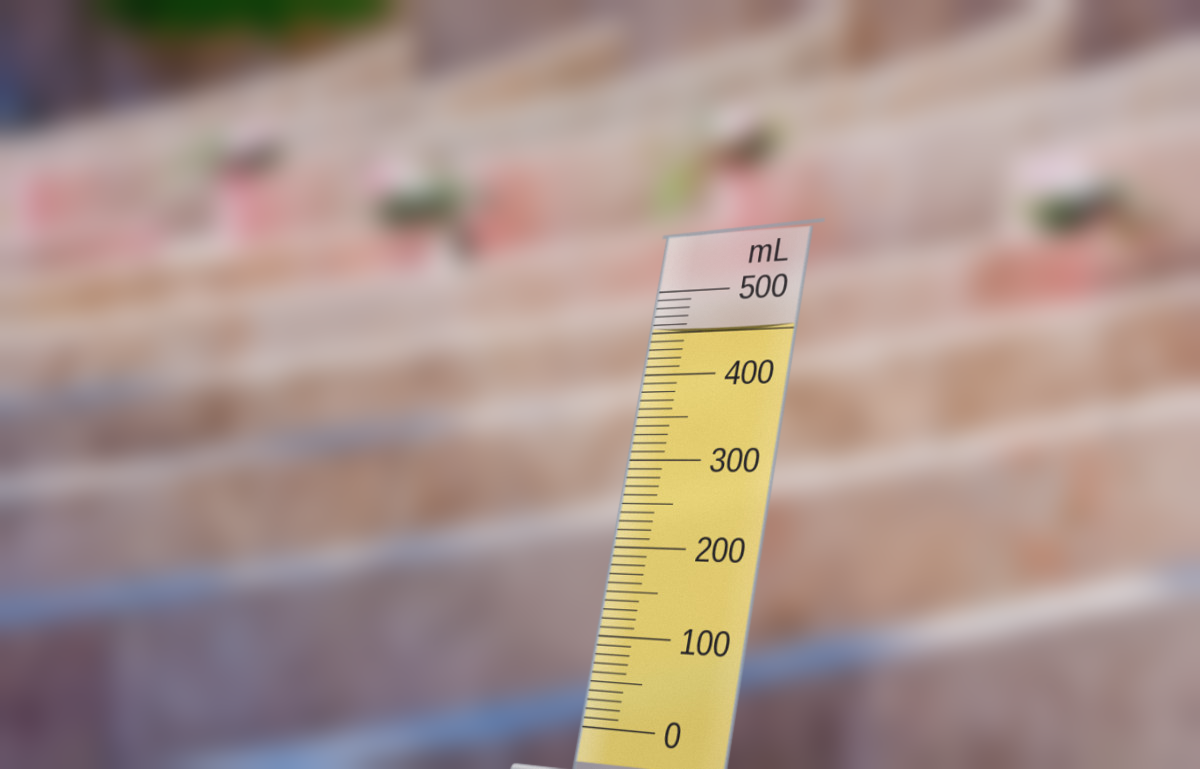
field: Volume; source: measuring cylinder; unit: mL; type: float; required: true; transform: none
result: 450 mL
